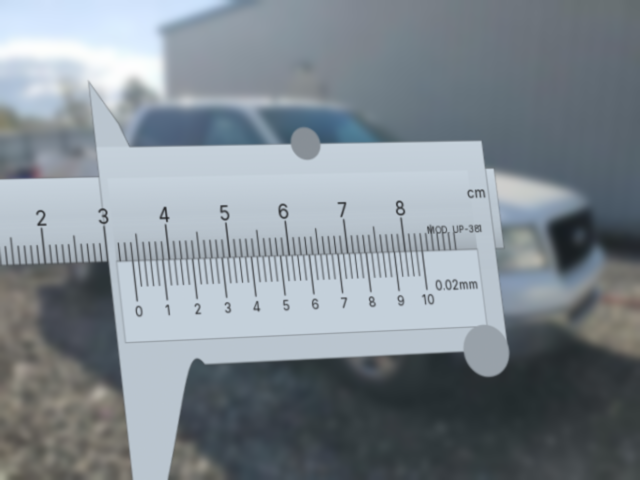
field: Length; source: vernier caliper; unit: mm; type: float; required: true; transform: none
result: 34.0 mm
